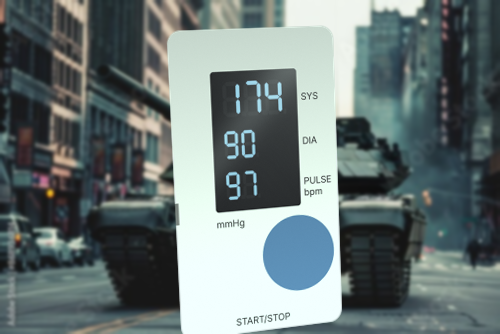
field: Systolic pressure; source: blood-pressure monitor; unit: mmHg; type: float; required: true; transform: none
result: 174 mmHg
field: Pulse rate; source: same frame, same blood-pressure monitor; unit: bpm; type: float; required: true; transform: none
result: 97 bpm
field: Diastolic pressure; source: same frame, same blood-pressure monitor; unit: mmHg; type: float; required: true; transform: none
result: 90 mmHg
